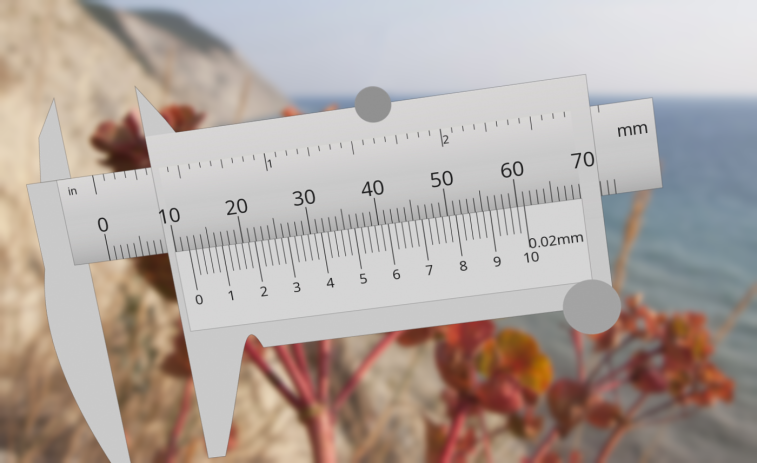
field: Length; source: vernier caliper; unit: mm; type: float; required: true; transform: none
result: 12.0 mm
